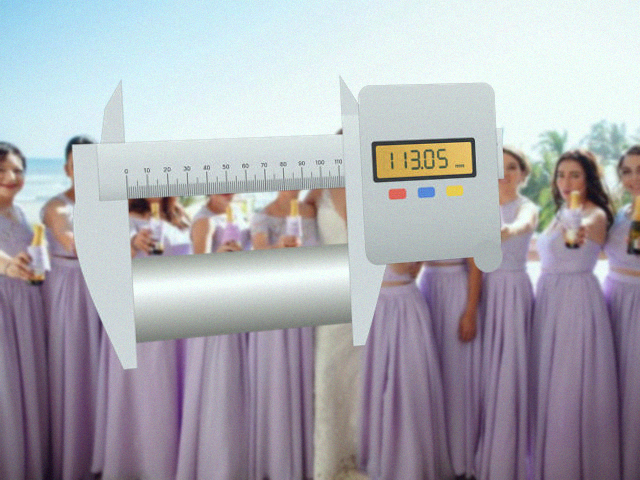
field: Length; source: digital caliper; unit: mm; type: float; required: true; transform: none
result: 113.05 mm
